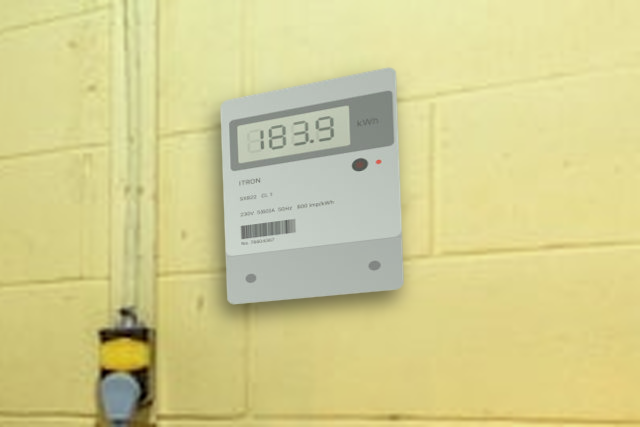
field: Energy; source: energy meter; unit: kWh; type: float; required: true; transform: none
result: 183.9 kWh
